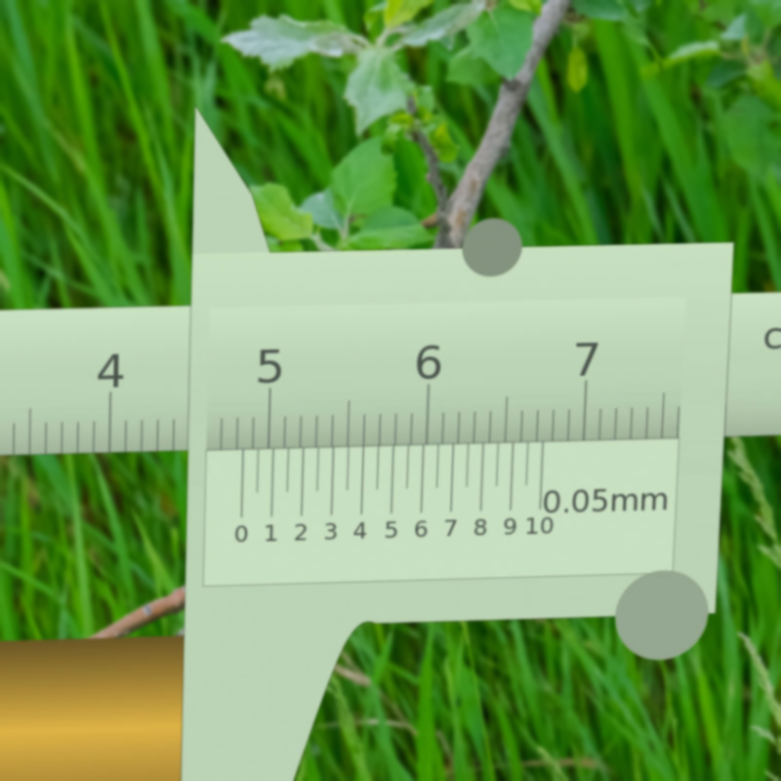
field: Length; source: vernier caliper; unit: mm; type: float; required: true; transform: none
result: 48.4 mm
